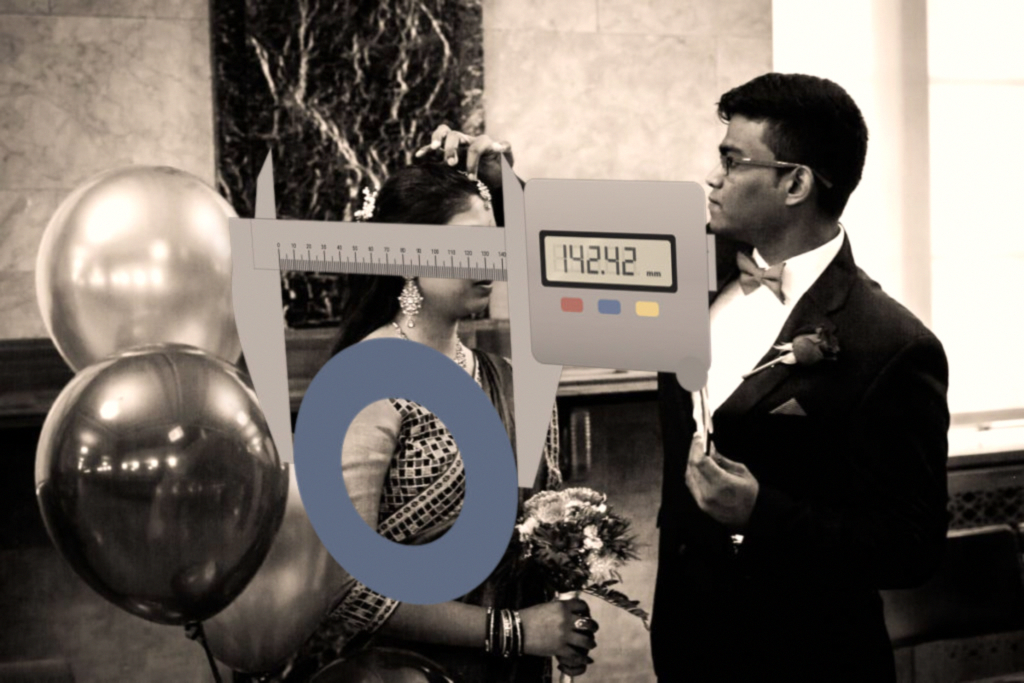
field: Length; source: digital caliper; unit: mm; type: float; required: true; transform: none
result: 142.42 mm
